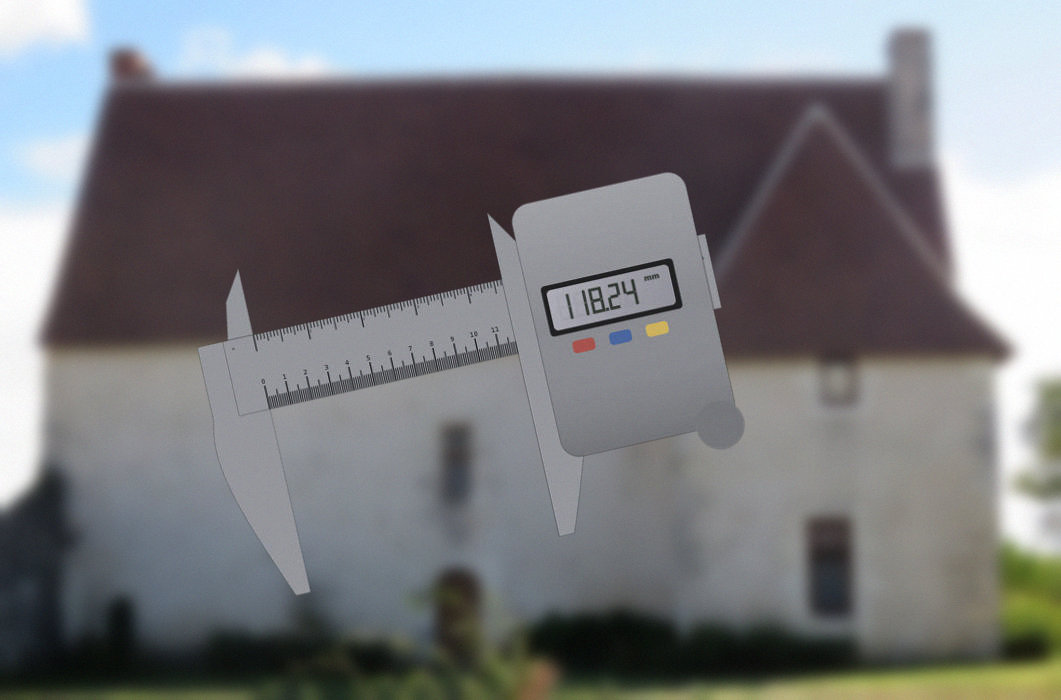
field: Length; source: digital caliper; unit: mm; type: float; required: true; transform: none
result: 118.24 mm
